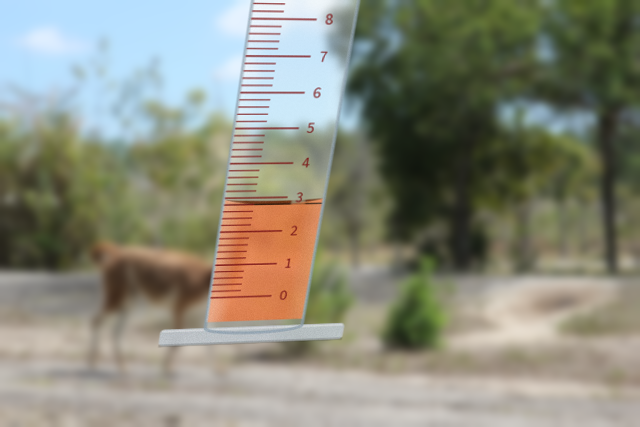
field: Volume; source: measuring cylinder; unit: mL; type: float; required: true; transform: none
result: 2.8 mL
